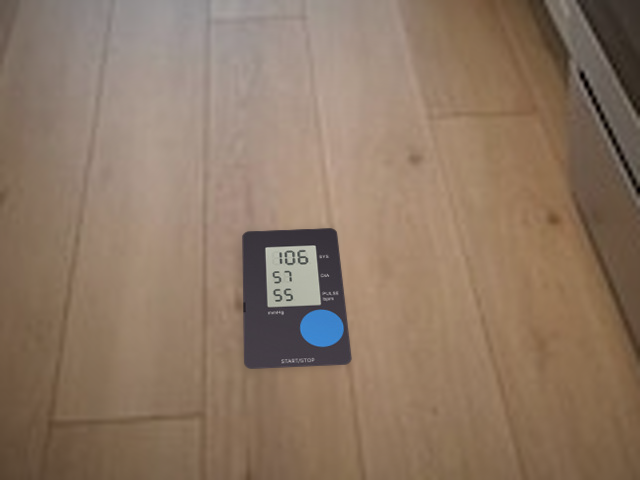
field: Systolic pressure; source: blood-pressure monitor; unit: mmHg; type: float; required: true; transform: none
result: 106 mmHg
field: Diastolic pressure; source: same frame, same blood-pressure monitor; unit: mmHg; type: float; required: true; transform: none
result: 57 mmHg
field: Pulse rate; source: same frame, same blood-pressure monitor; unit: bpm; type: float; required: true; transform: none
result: 55 bpm
